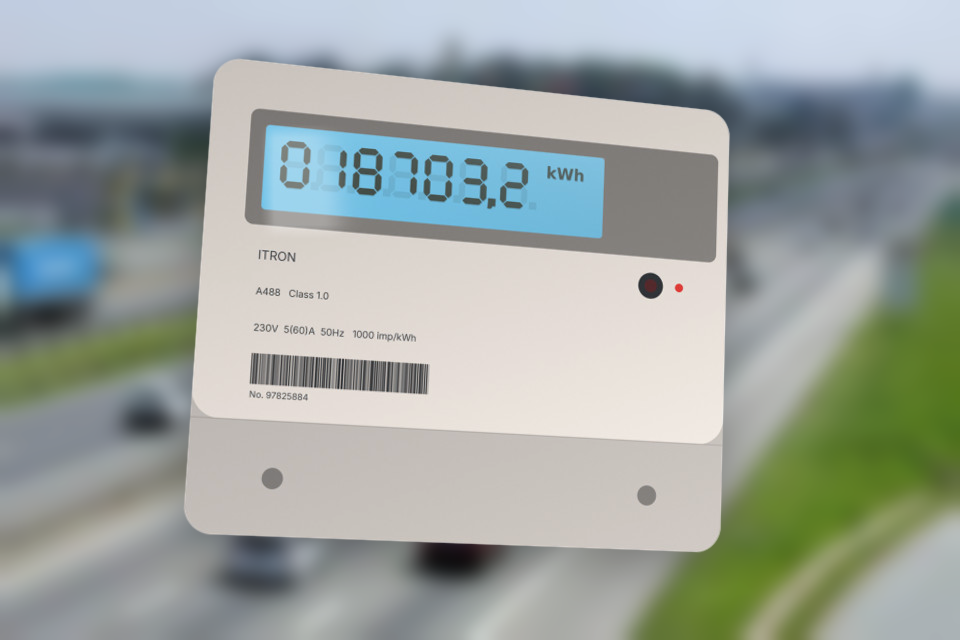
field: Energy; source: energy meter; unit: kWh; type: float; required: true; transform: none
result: 18703.2 kWh
